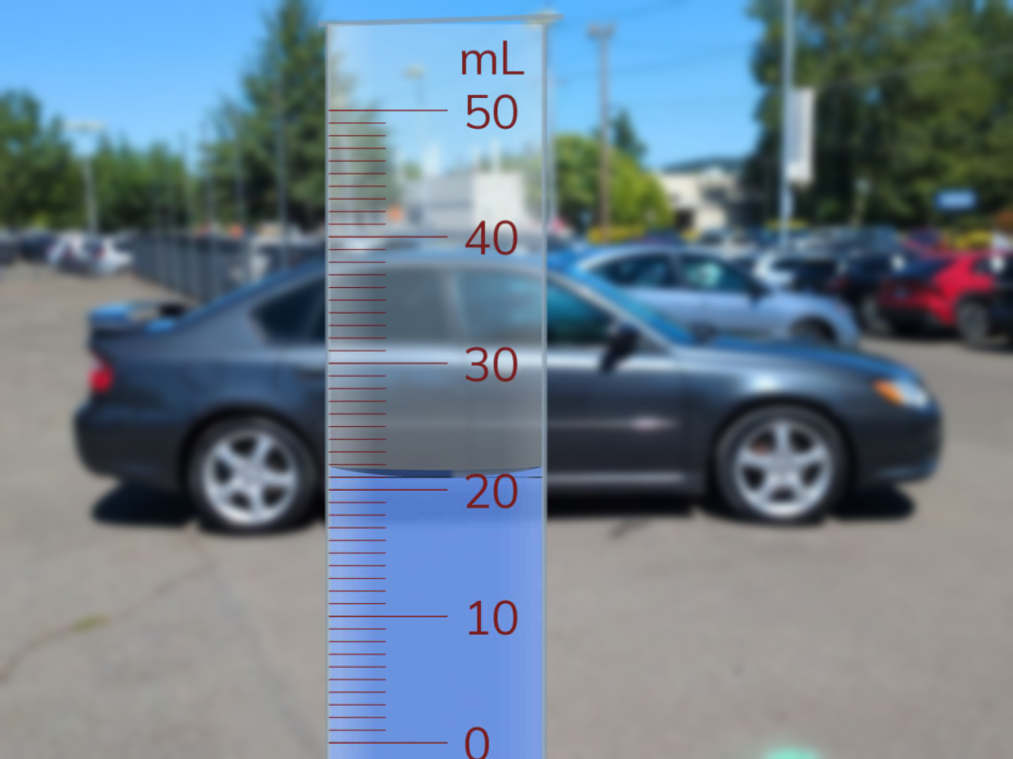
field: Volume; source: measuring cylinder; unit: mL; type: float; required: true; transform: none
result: 21 mL
